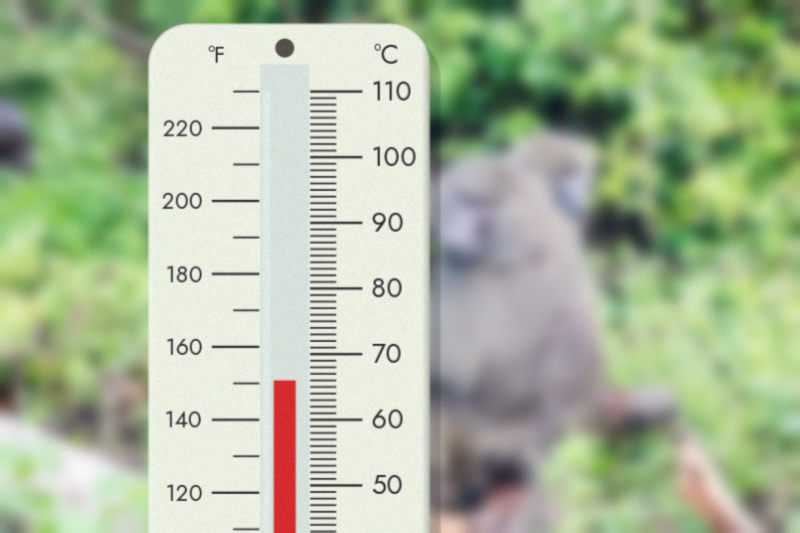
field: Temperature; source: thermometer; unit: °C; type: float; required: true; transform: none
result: 66 °C
